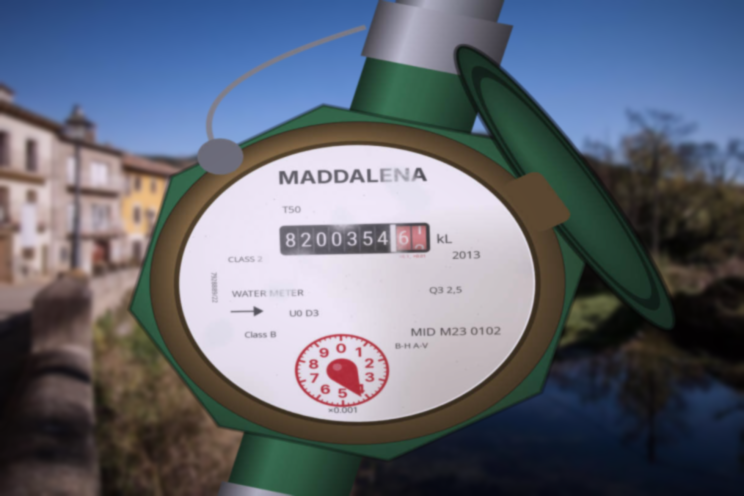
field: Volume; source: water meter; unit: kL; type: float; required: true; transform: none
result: 8200354.614 kL
